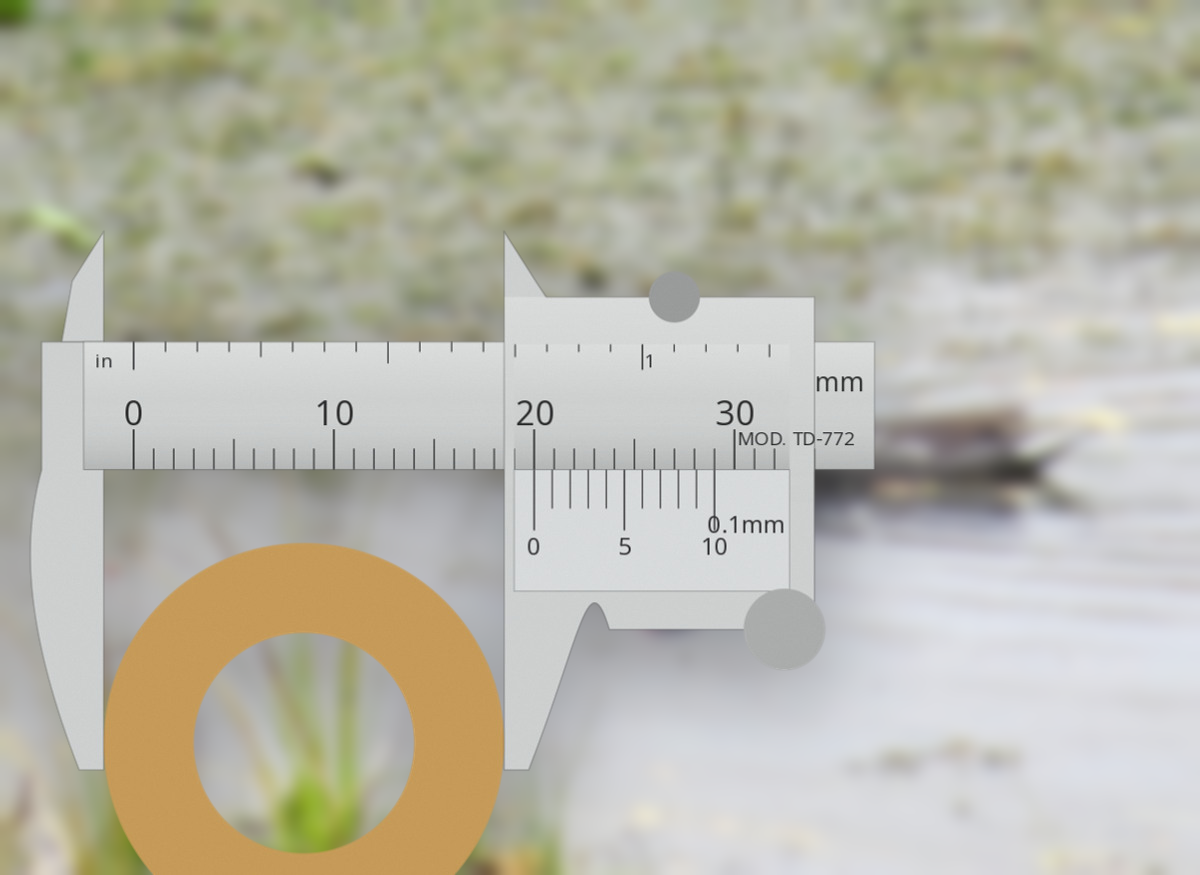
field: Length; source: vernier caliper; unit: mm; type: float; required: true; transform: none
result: 20.0 mm
